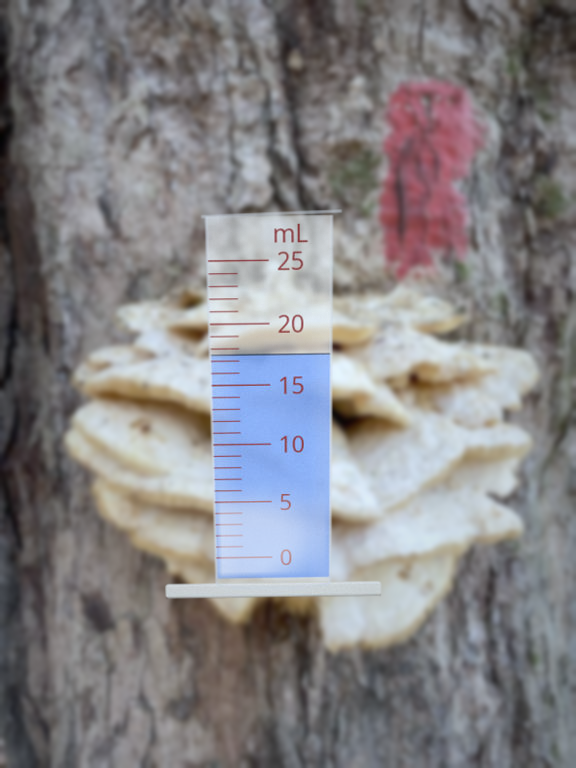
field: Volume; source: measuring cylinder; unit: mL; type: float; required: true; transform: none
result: 17.5 mL
